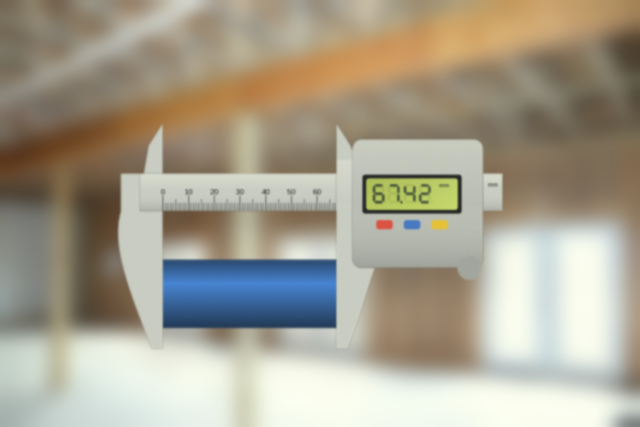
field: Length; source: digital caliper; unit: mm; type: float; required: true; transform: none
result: 67.42 mm
